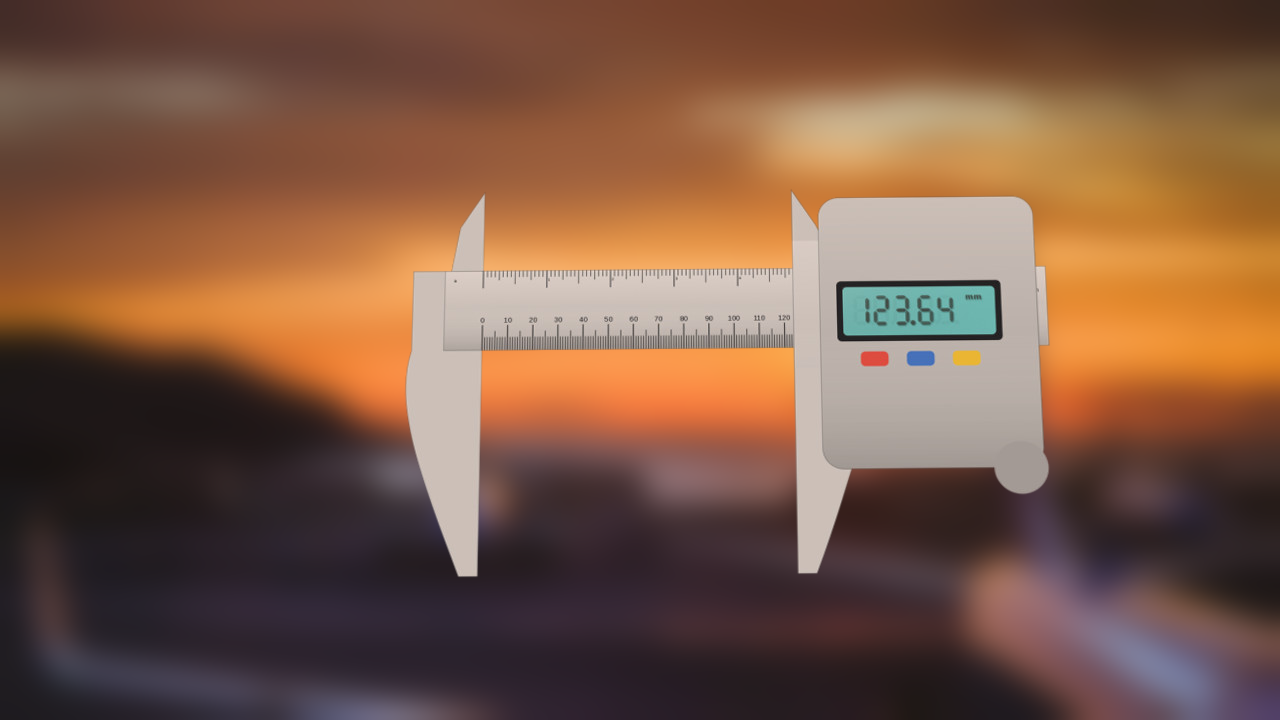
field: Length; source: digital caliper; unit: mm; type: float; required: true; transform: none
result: 123.64 mm
